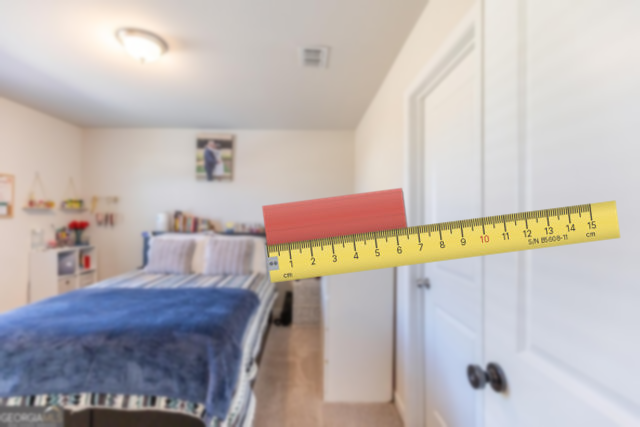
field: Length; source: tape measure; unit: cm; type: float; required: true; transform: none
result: 6.5 cm
